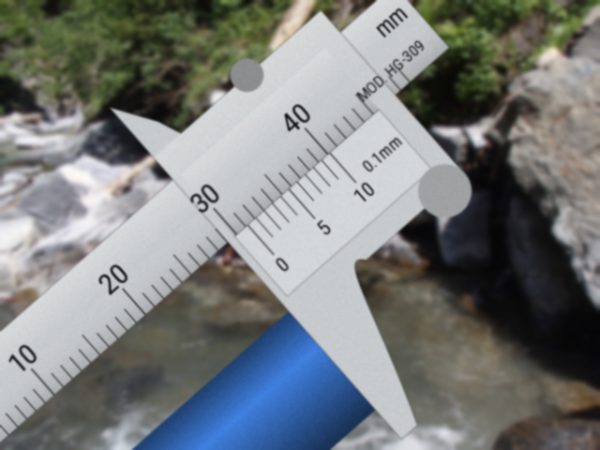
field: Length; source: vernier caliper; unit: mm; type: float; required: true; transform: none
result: 31.2 mm
